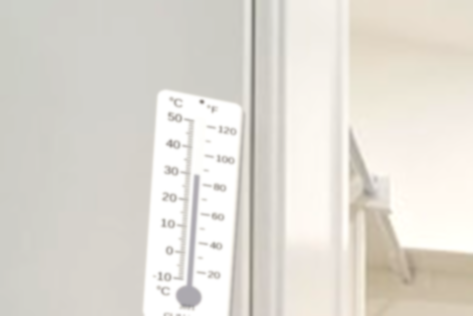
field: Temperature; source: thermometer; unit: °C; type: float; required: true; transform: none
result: 30 °C
